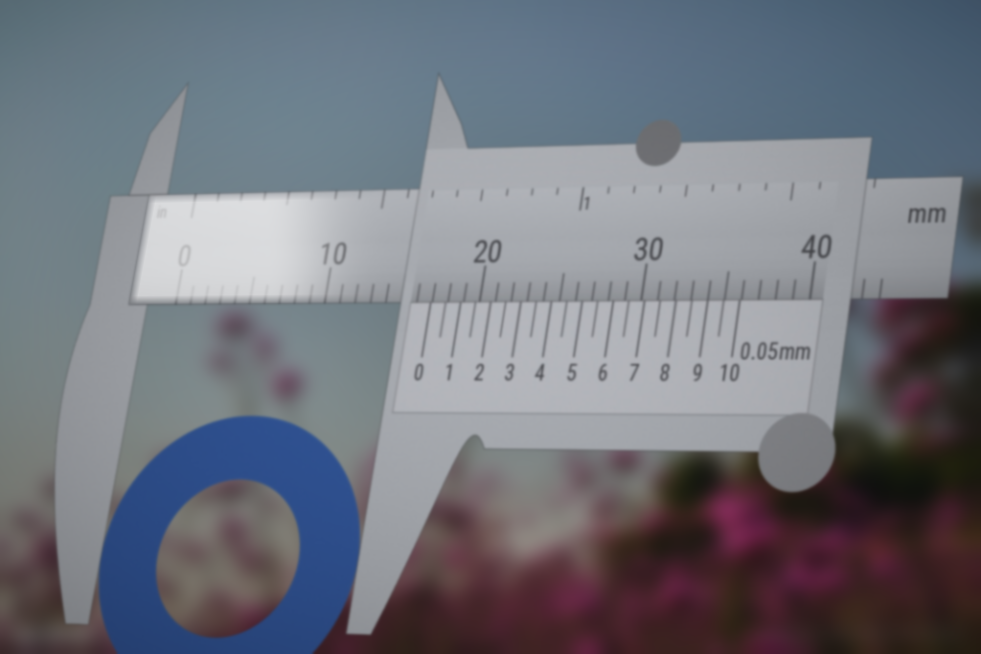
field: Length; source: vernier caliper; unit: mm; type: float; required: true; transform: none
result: 16.9 mm
